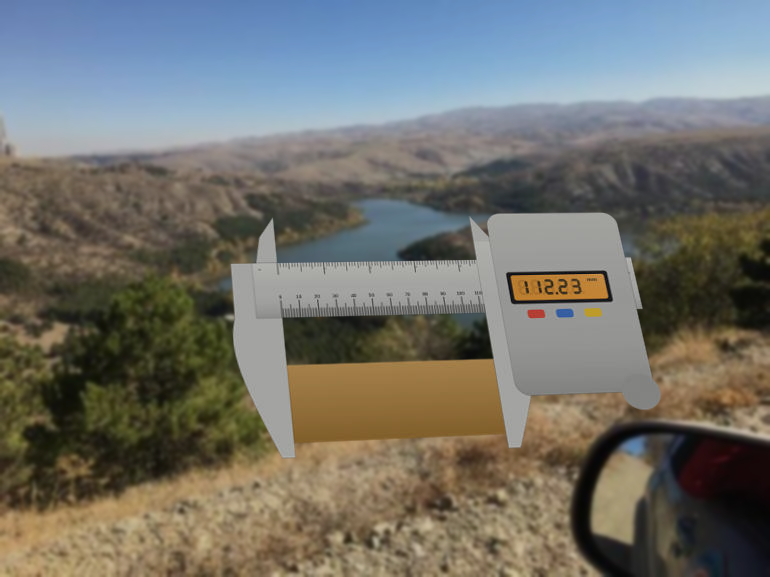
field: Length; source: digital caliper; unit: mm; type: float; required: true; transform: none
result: 112.23 mm
